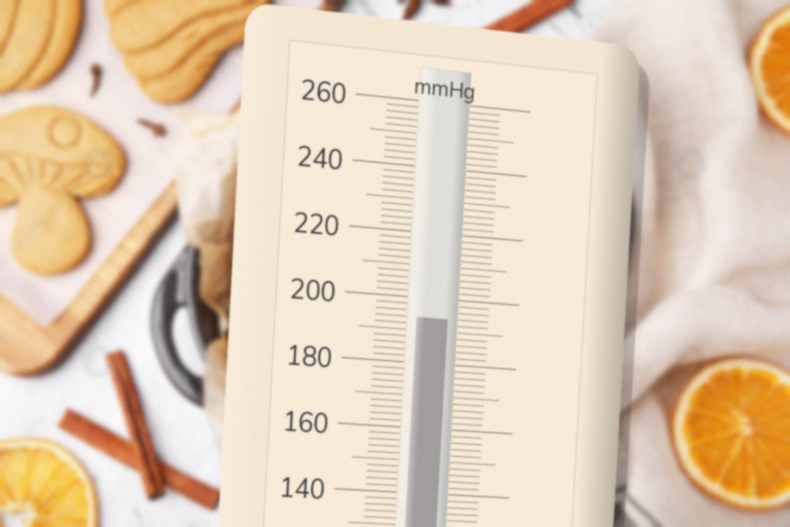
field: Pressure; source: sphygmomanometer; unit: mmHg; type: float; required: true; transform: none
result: 194 mmHg
